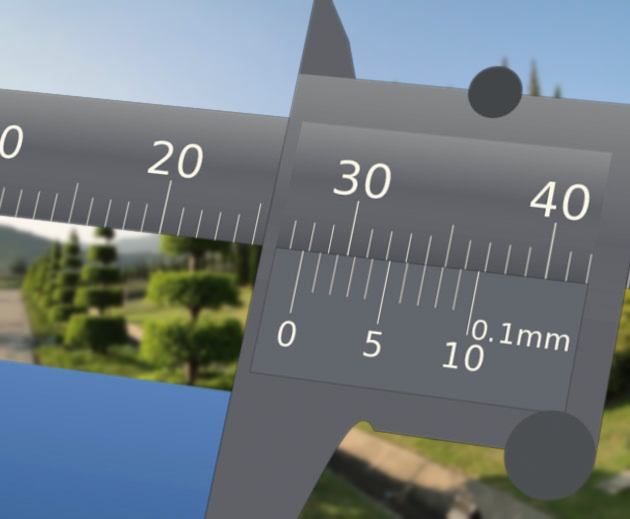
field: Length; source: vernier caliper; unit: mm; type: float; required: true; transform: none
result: 27.7 mm
